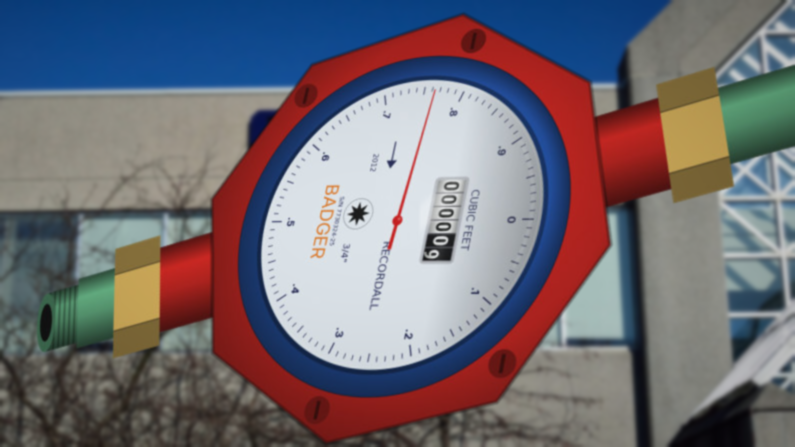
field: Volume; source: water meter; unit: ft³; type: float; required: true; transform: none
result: 8.76 ft³
